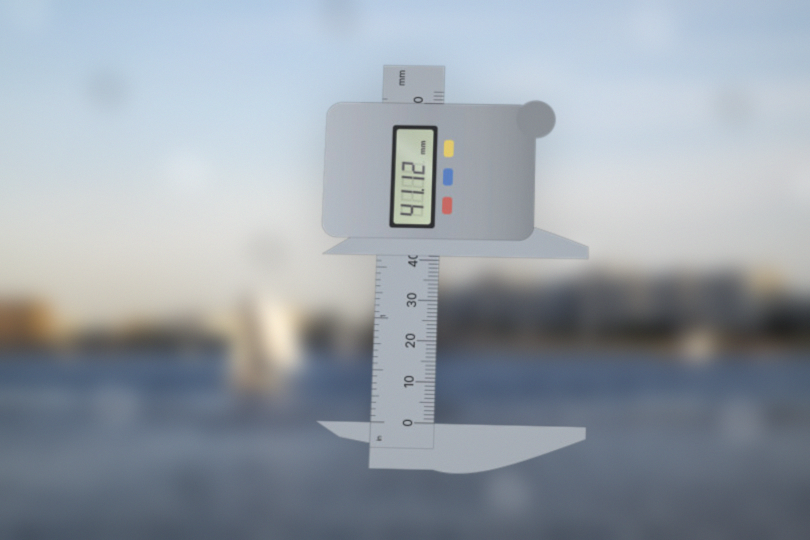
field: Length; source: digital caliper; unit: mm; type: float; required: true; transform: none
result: 41.12 mm
